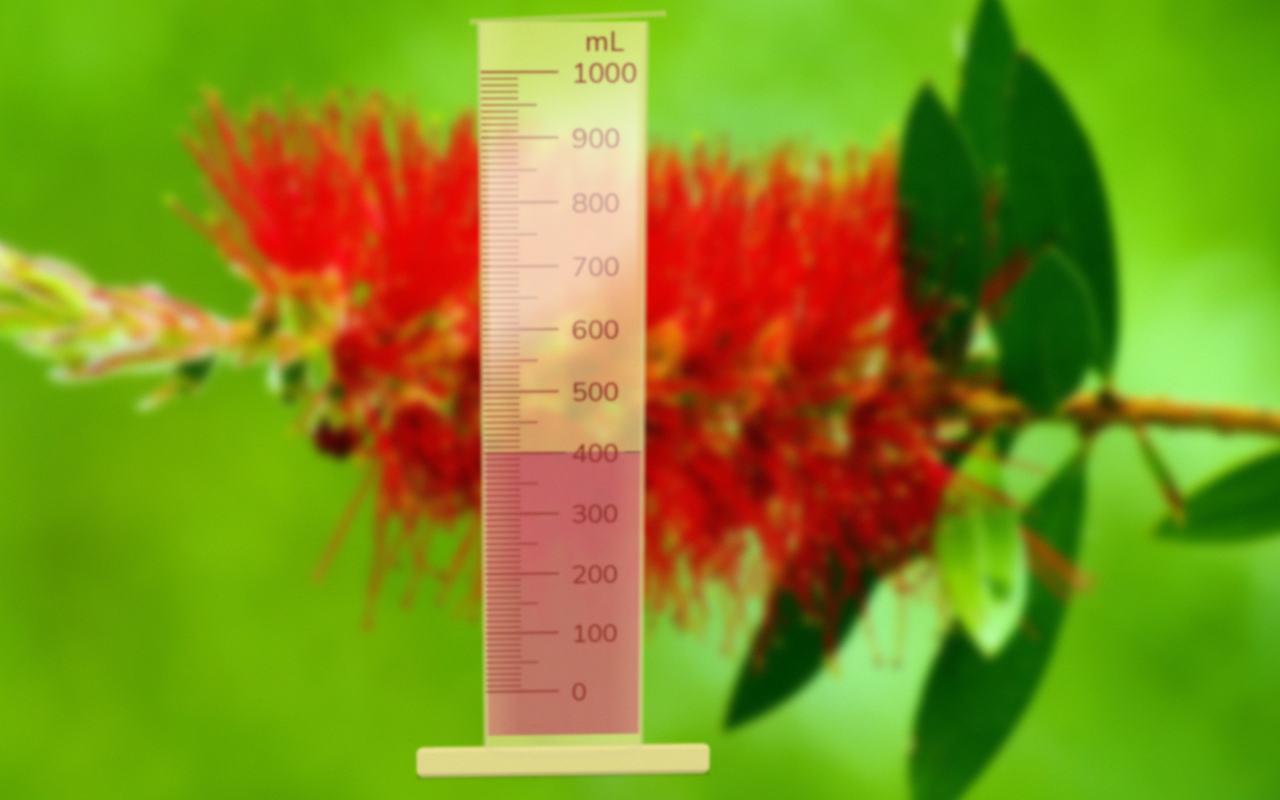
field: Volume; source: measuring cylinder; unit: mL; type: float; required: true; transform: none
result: 400 mL
